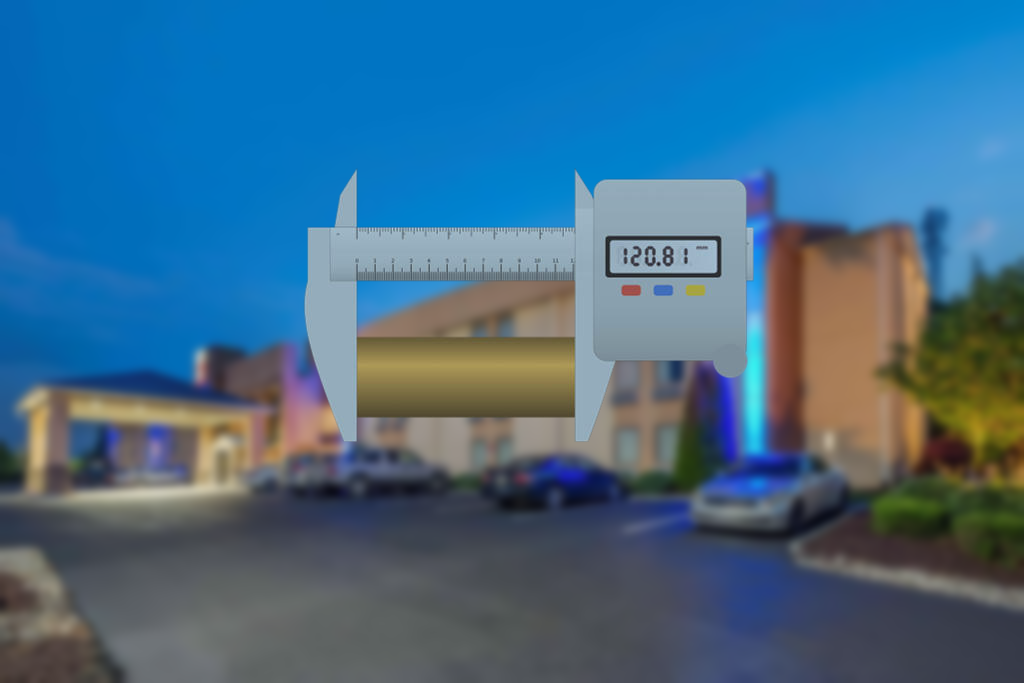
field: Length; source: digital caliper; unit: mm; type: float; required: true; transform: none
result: 120.81 mm
